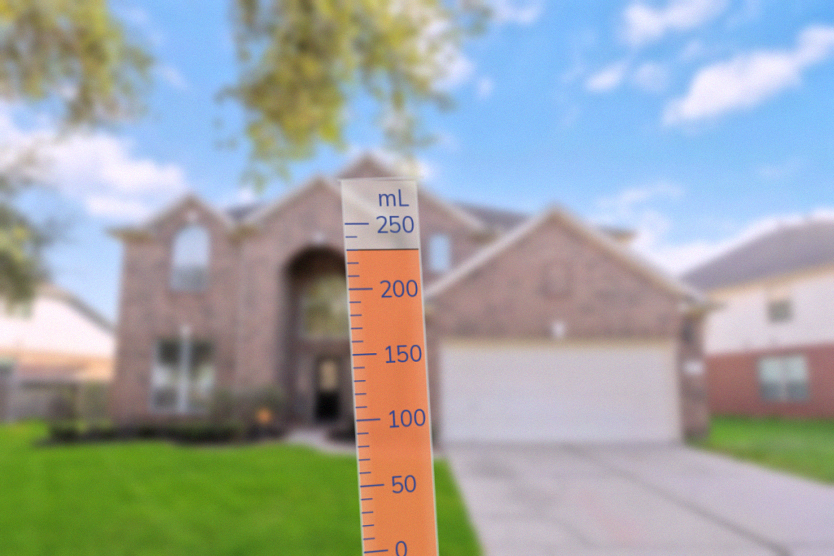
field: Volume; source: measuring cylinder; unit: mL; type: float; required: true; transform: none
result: 230 mL
